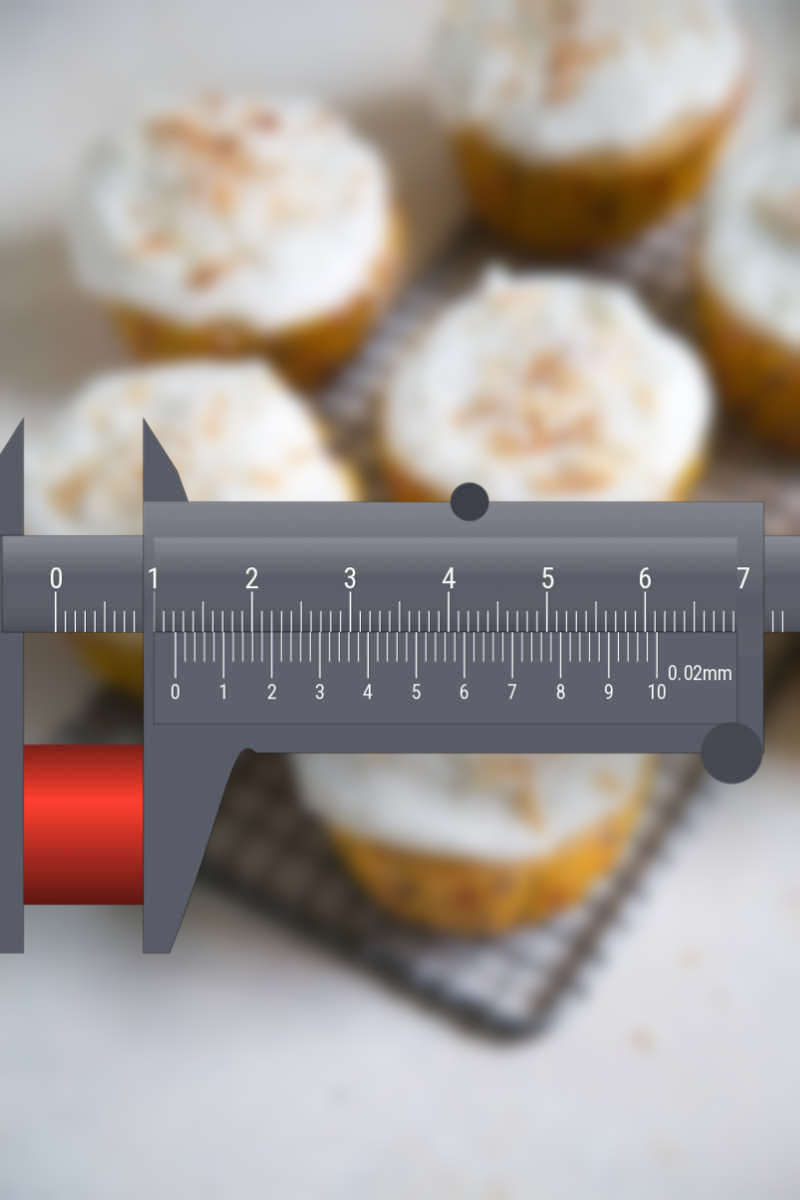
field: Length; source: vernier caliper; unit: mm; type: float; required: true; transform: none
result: 12.2 mm
